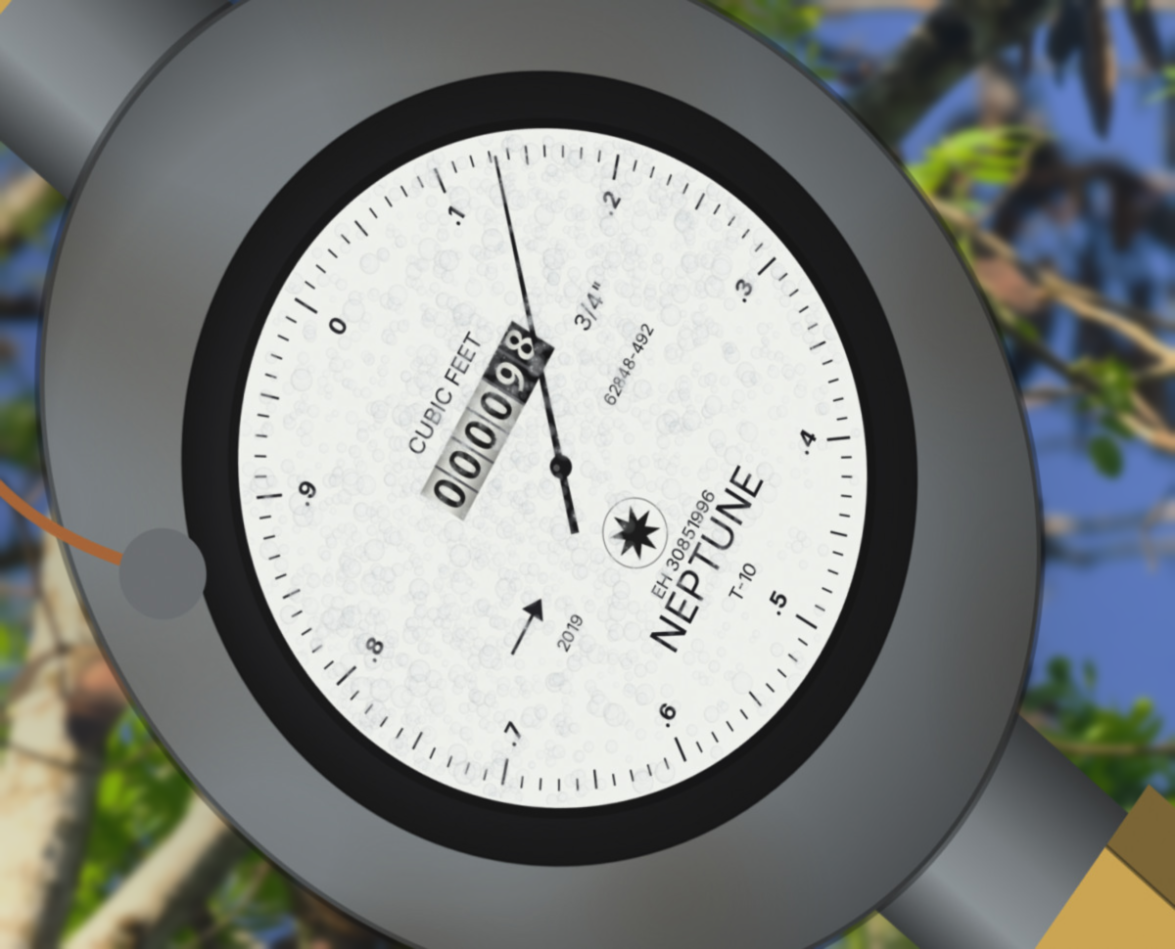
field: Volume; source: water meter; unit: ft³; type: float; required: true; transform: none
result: 98.13 ft³
